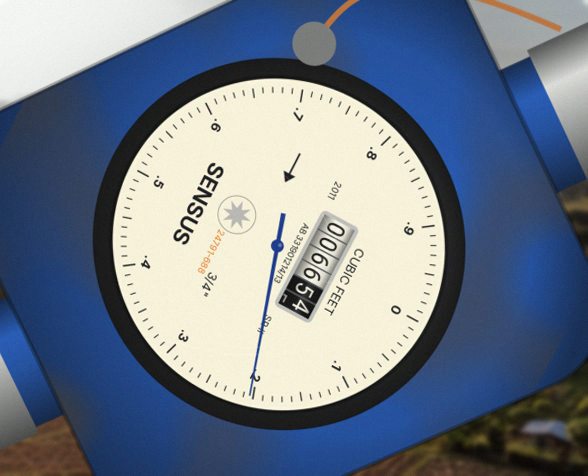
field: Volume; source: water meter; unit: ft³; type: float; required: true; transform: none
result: 6654.20 ft³
